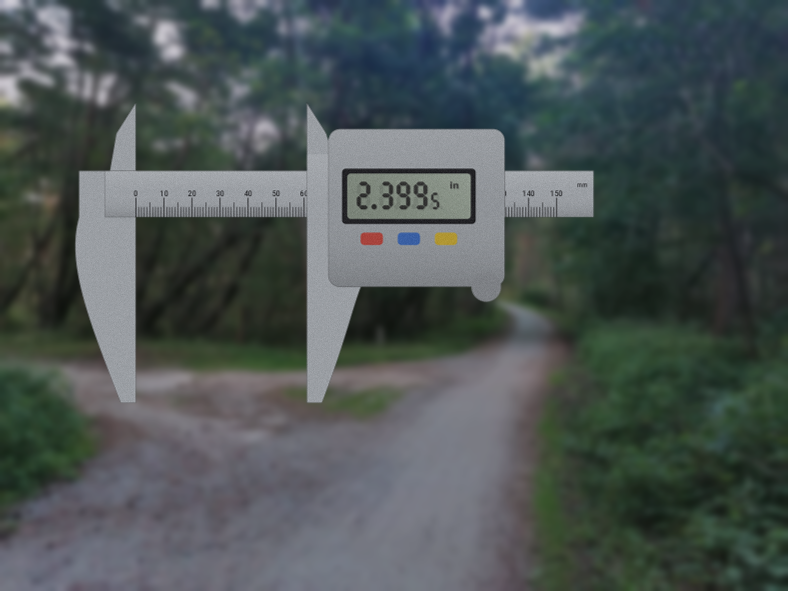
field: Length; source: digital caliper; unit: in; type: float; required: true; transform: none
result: 2.3995 in
